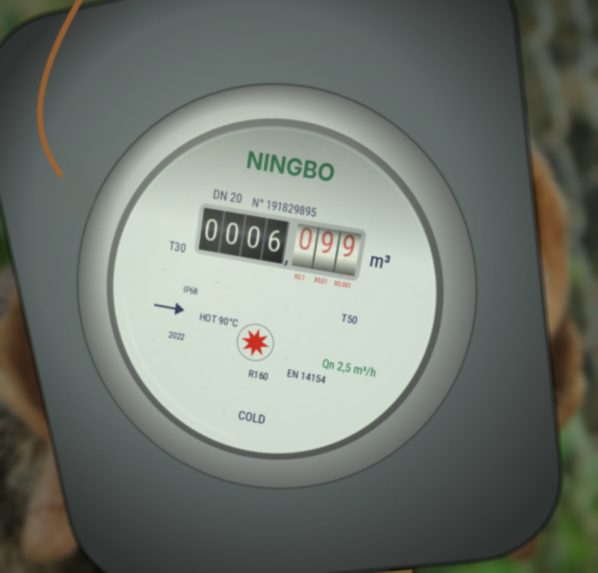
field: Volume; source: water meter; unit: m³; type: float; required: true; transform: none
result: 6.099 m³
